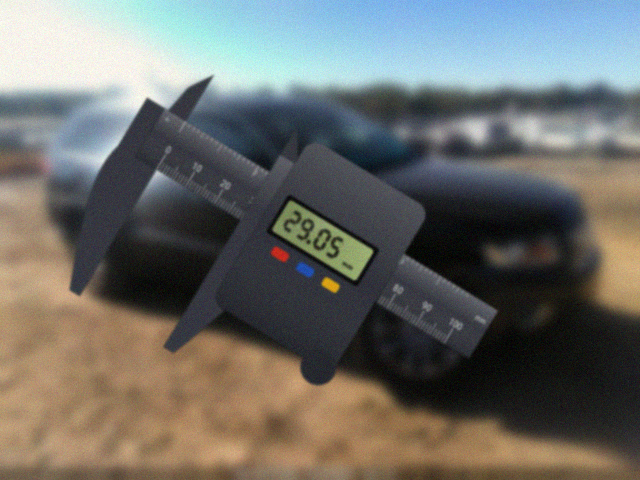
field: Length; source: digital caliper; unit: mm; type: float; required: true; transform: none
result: 29.05 mm
